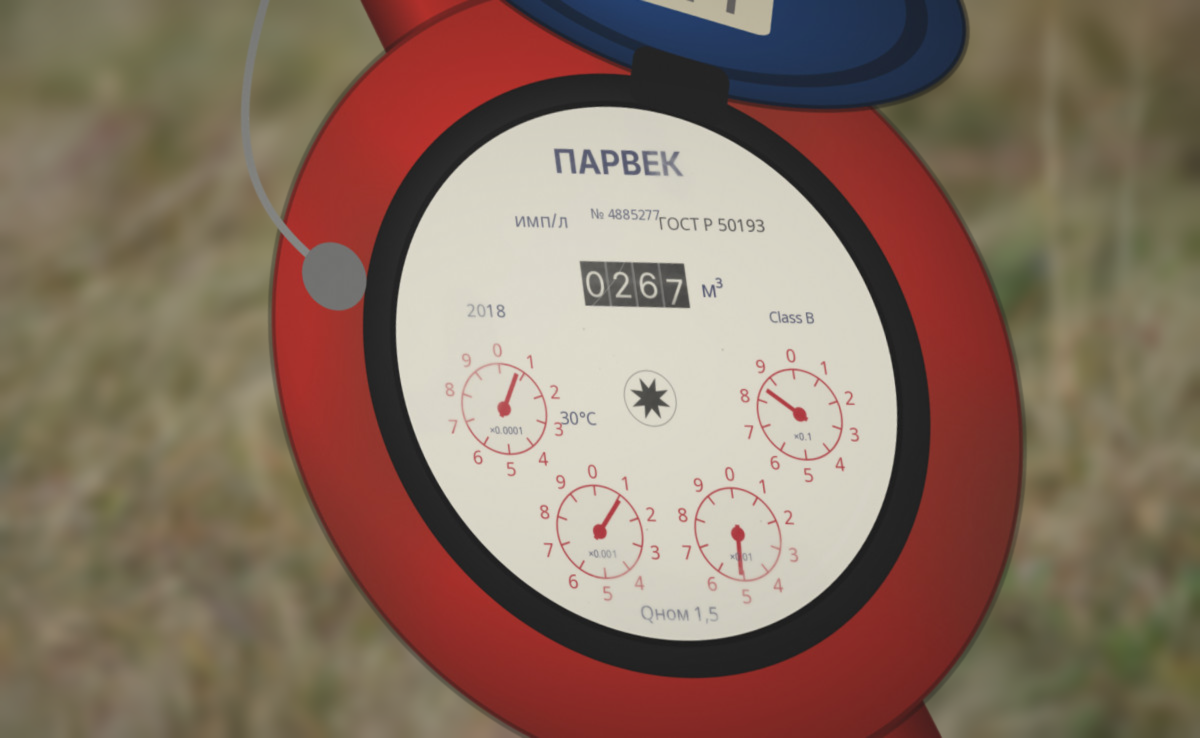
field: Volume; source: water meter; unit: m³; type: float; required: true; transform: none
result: 266.8510 m³
